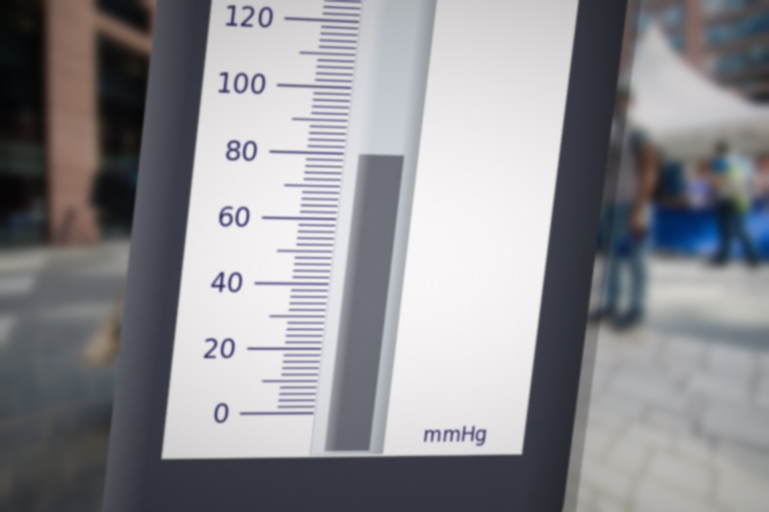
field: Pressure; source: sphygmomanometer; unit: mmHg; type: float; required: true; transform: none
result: 80 mmHg
